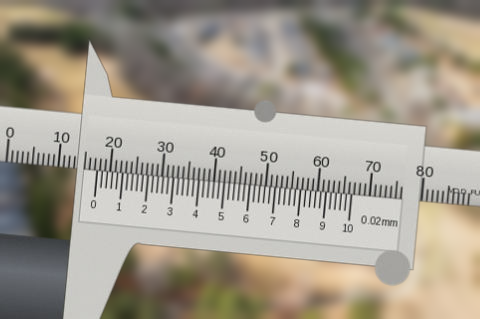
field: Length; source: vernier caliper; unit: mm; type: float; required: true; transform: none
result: 17.5 mm
